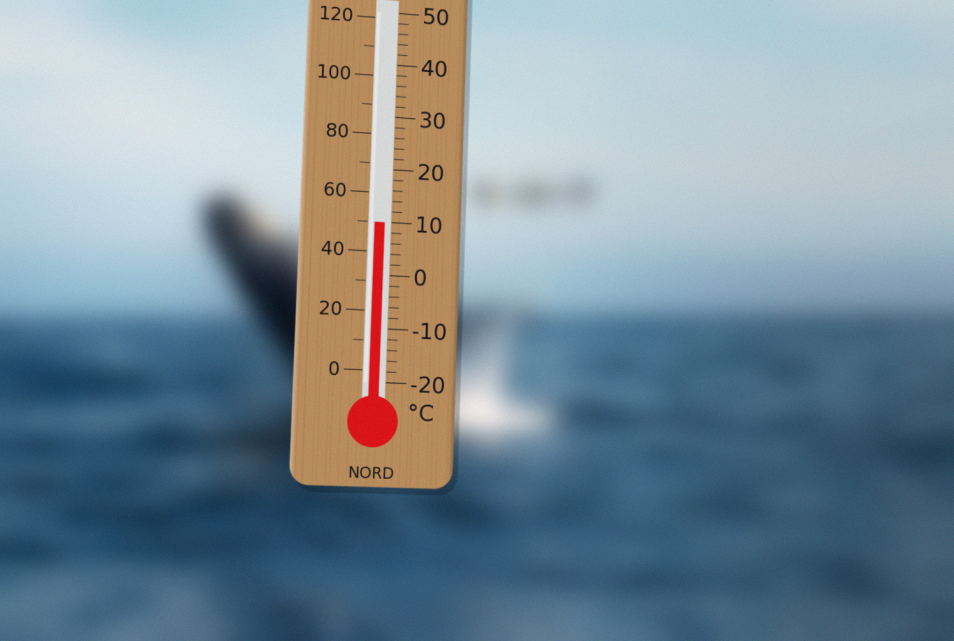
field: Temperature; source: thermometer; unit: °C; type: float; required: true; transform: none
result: 10 °C
